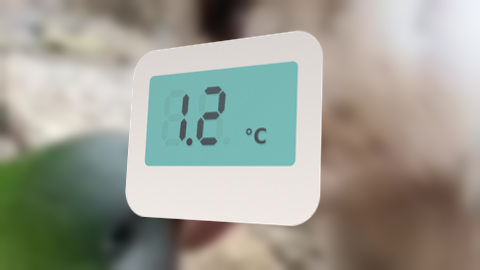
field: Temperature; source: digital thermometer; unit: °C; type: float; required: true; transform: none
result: 1.2 °C
